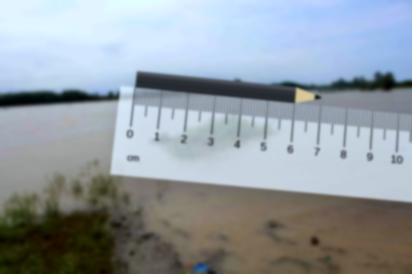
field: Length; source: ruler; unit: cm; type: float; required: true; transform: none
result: 7 cm
